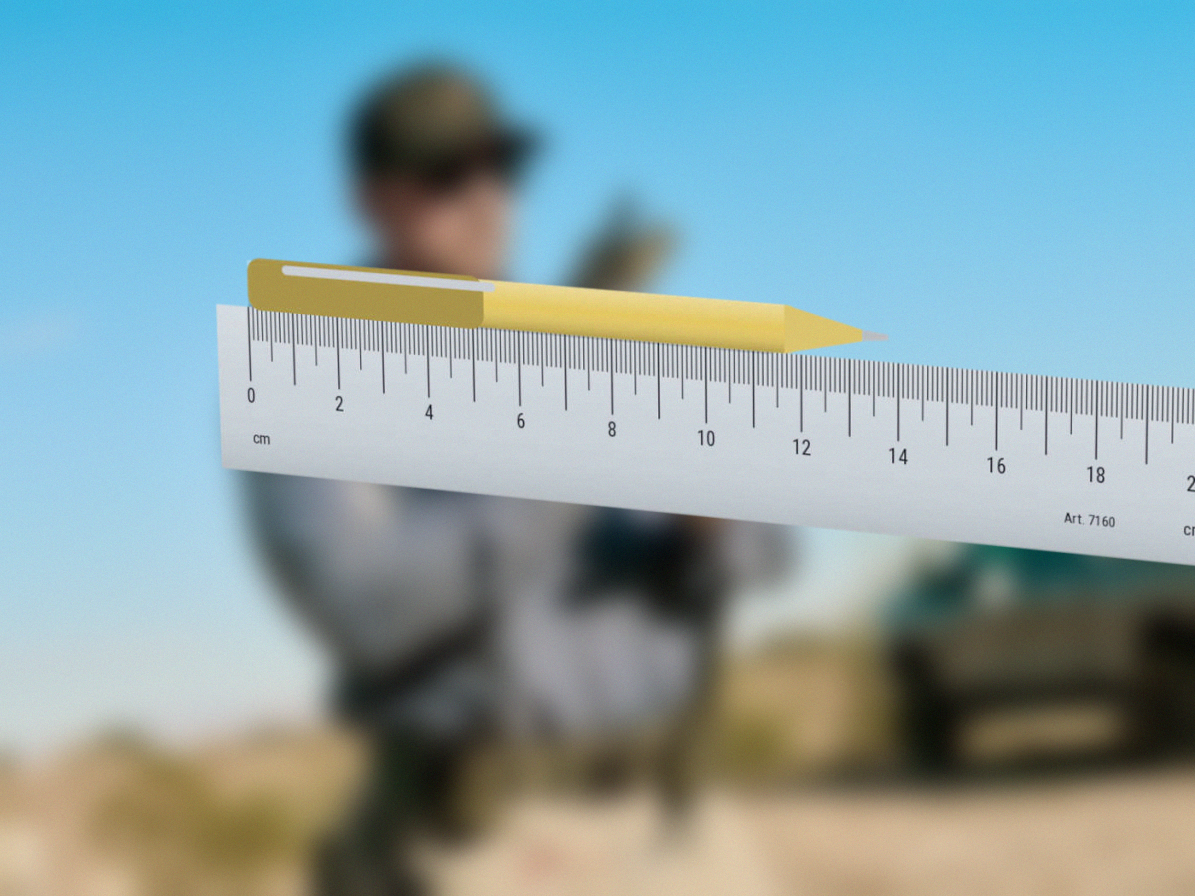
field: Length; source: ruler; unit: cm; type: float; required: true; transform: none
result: 13.8 cm
